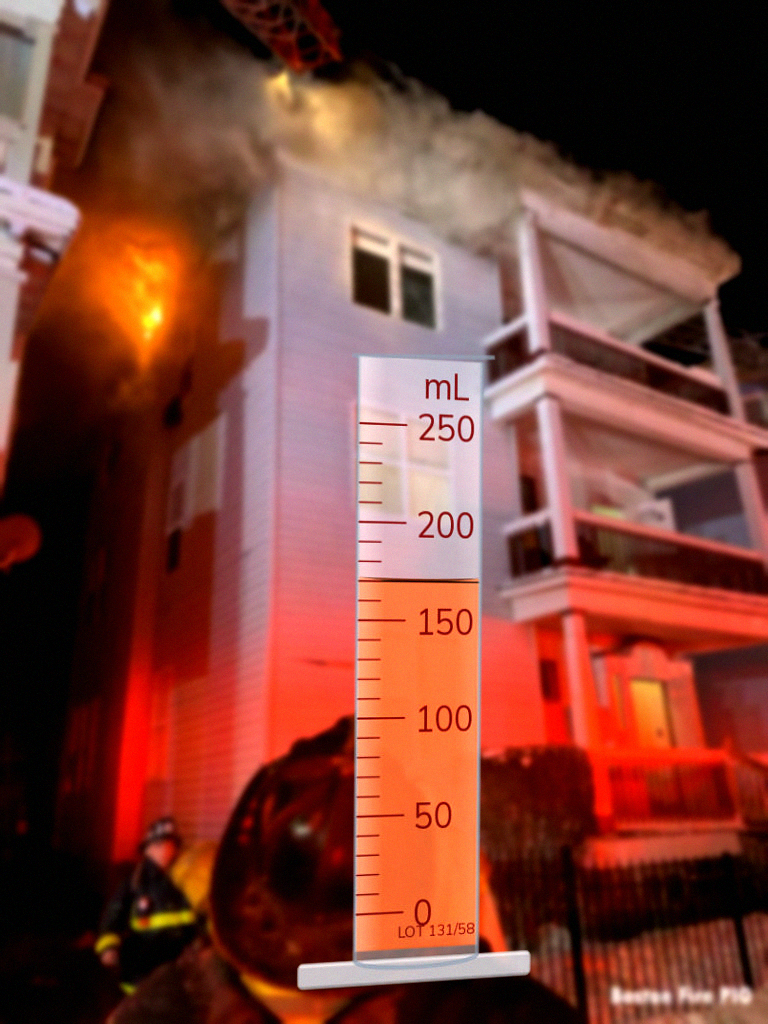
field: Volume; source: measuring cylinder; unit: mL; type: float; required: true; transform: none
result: 170 mL
